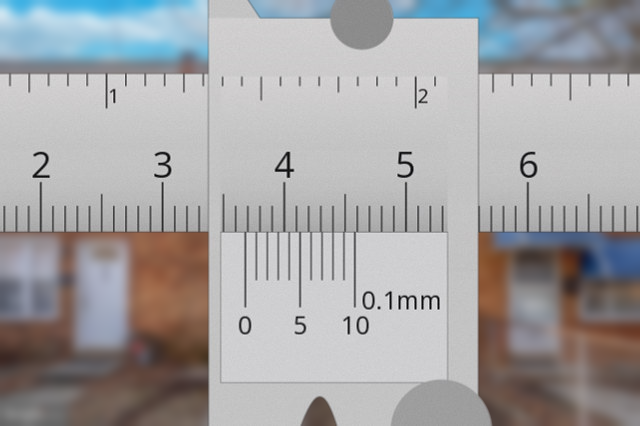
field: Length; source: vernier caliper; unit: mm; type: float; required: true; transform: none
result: 36.8 mm
